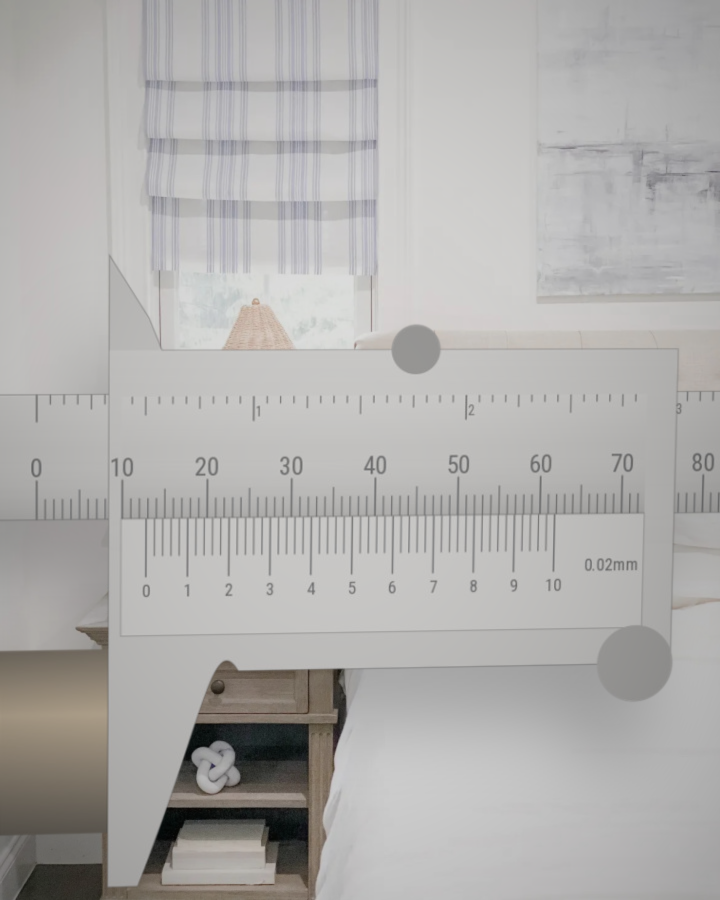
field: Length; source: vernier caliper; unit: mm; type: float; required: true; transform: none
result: 12.8 mm
